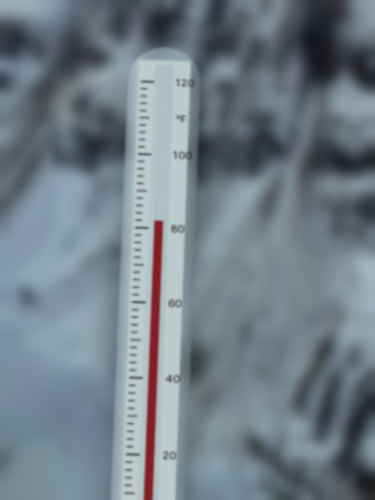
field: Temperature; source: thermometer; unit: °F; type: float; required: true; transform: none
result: 82 °F
